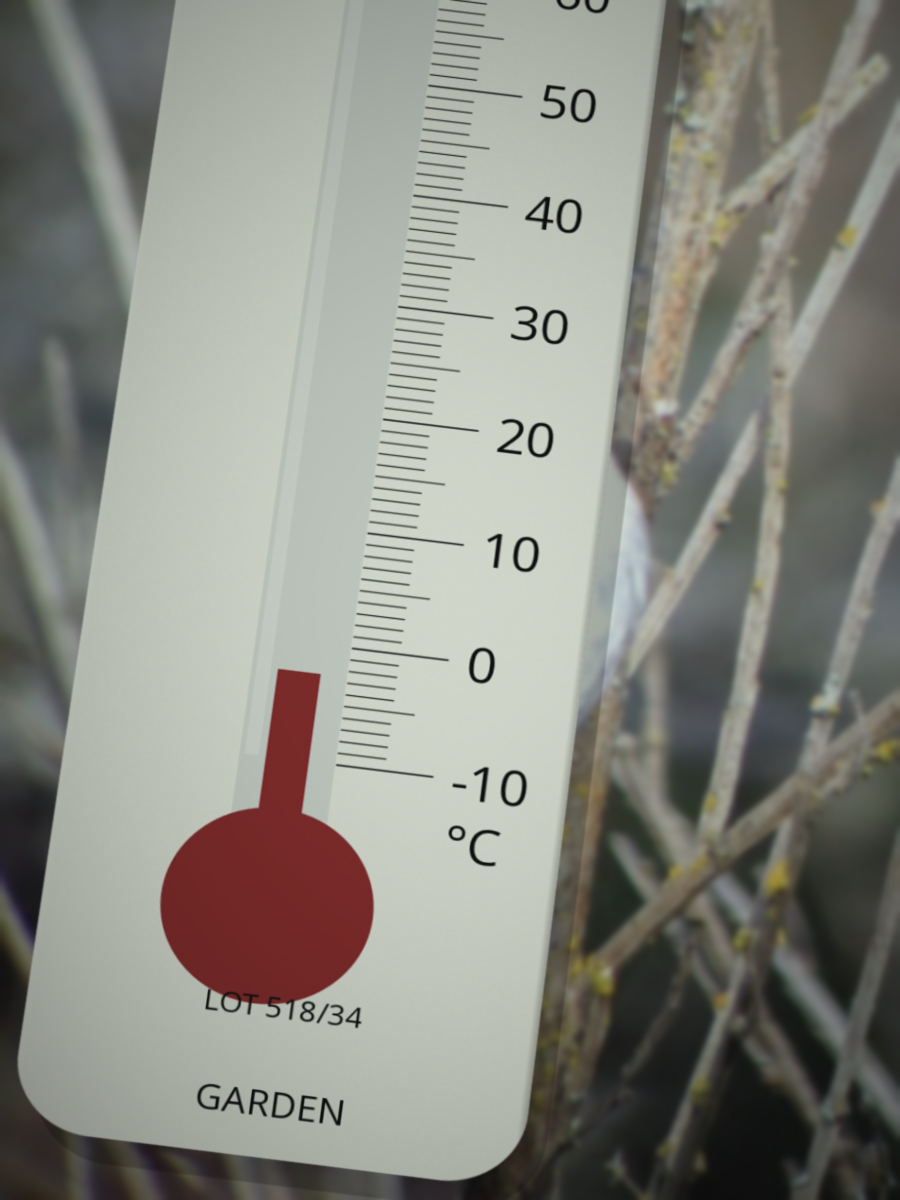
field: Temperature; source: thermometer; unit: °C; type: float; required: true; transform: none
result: -2.5 °C
